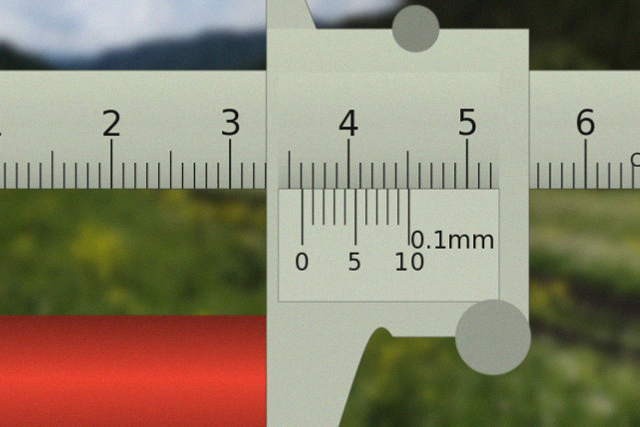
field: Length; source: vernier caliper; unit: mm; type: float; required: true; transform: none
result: 36.1 mm
